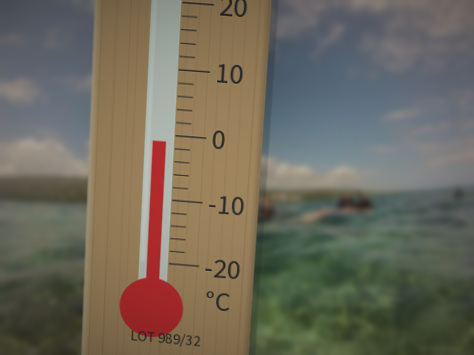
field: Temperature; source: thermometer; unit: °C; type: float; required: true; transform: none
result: -1 °C
